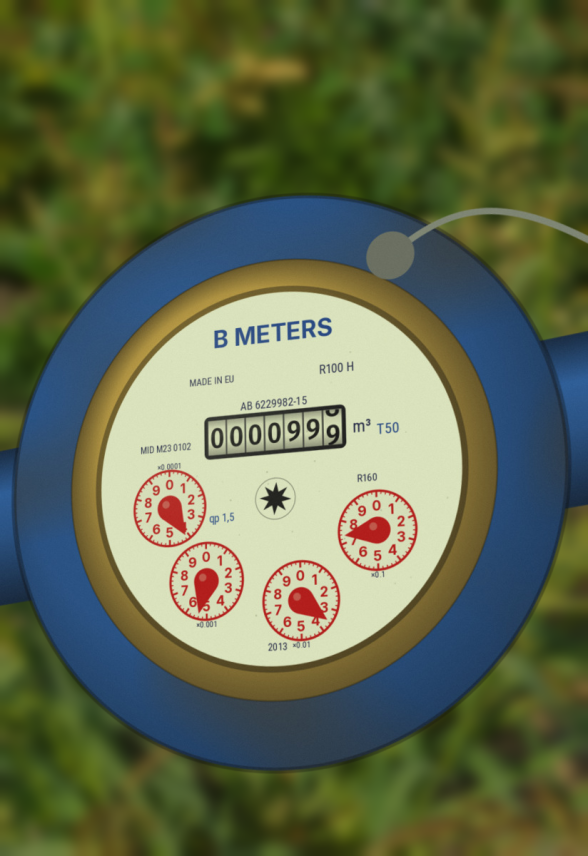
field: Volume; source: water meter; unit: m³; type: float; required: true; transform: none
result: 998.7354 m³
